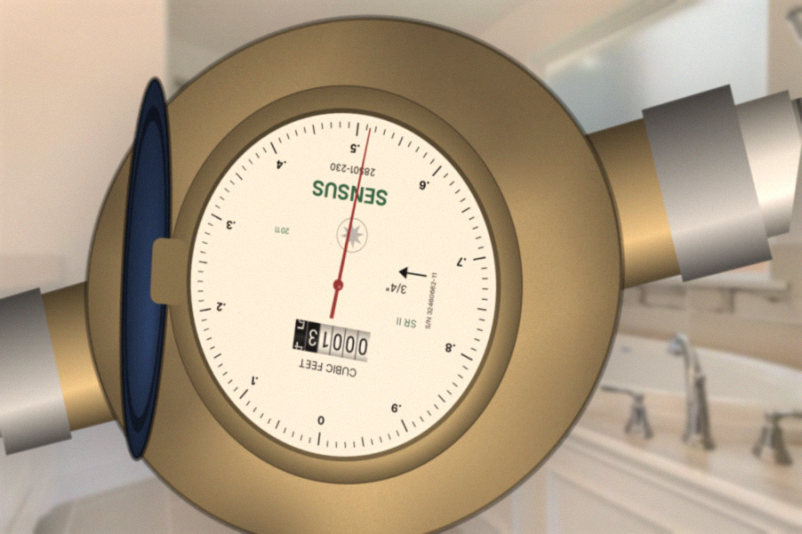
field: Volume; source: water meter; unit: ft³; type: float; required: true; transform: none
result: 134.51 ft³
